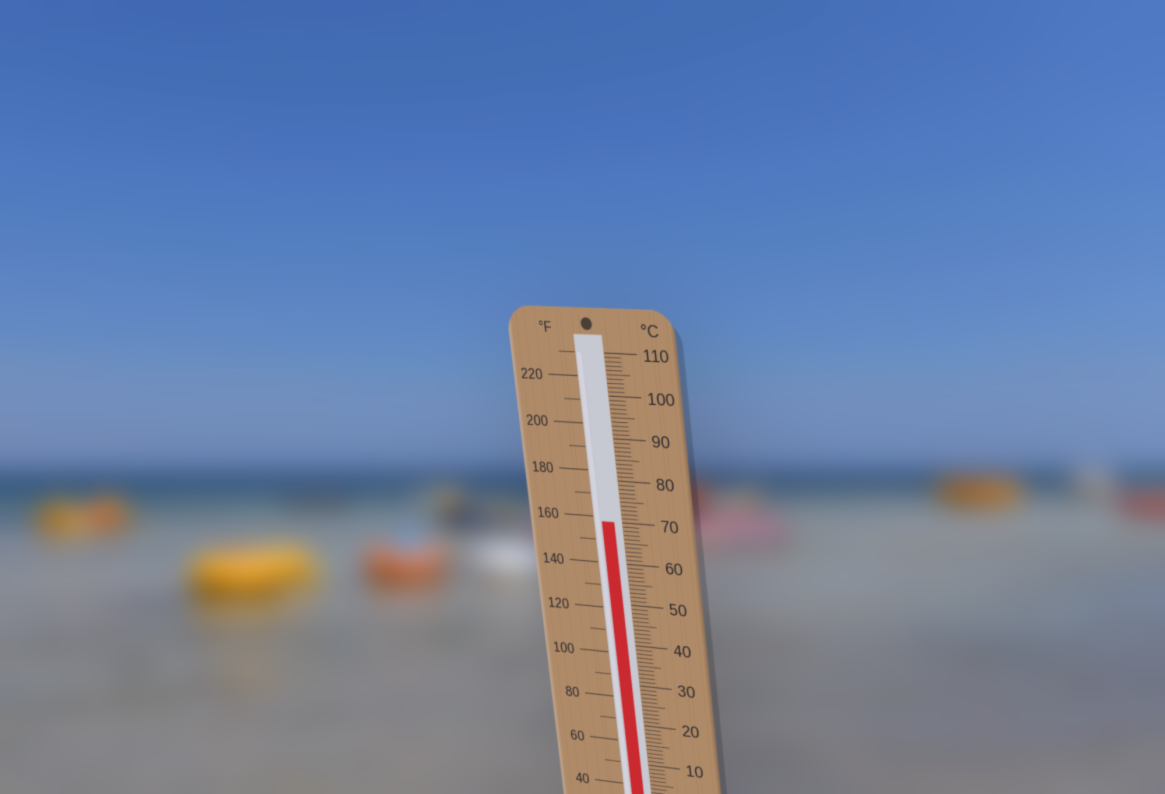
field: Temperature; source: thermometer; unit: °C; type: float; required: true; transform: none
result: 70 °C
